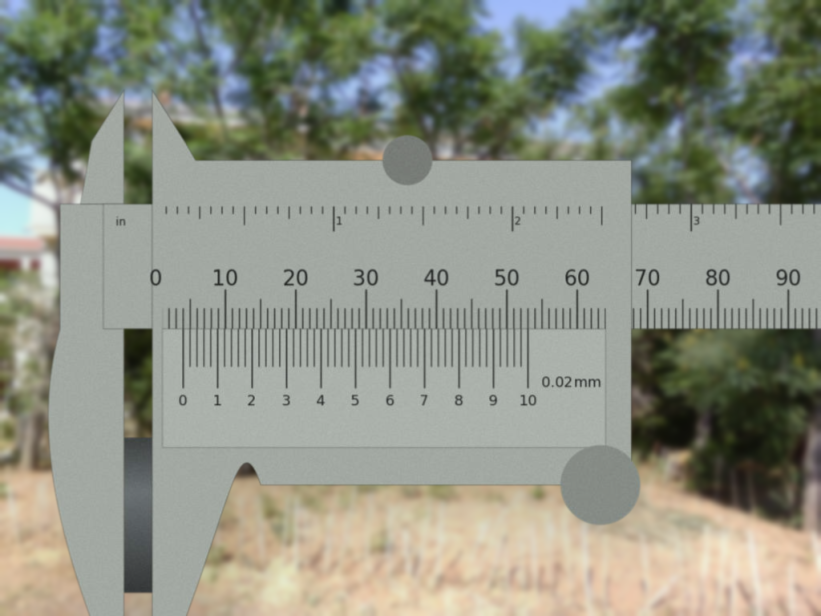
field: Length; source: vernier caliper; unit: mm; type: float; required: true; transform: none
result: 4.0 mm
